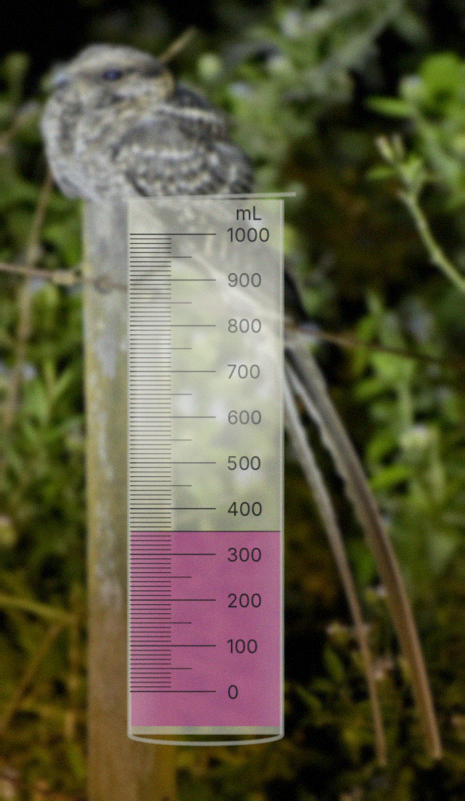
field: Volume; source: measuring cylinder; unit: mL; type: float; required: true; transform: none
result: 350 mL
